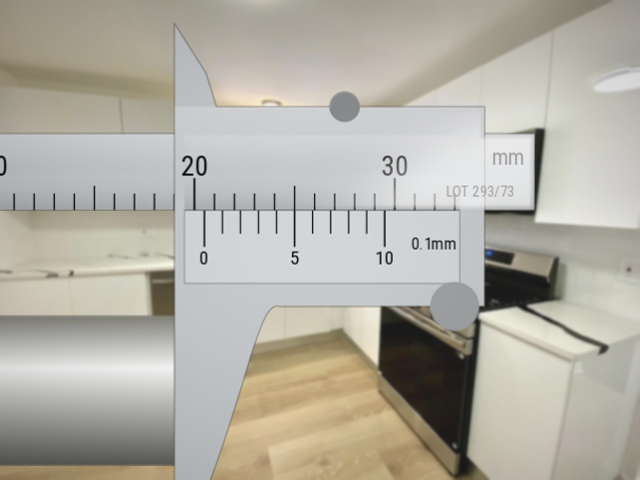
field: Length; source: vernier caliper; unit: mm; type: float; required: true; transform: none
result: 20.5 mm
